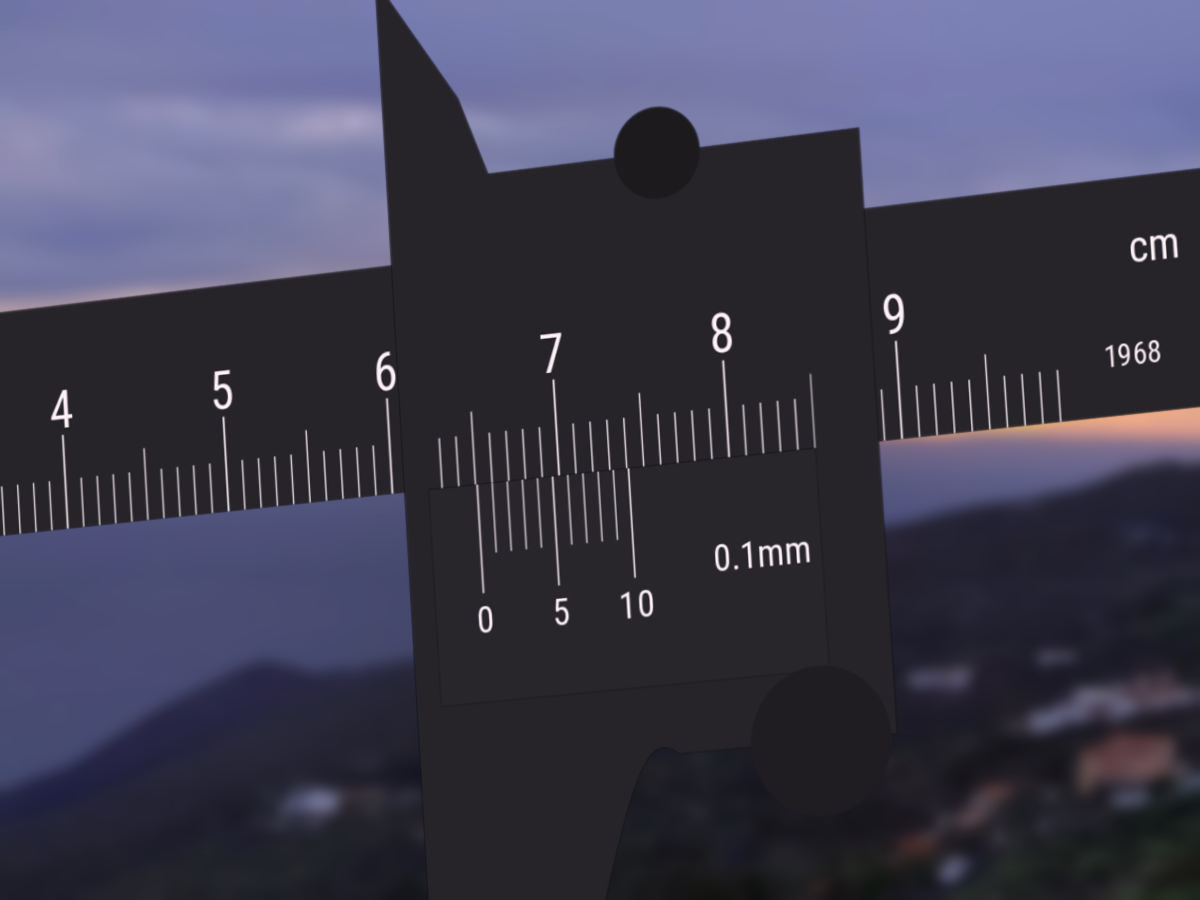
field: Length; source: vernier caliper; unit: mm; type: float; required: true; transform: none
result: 65.1 mm
